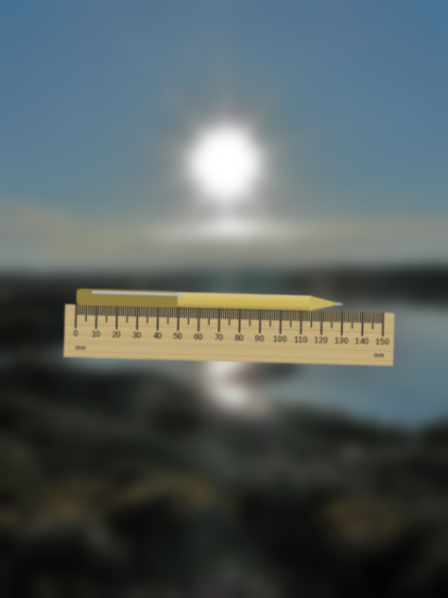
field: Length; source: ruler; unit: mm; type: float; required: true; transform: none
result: 130 mm
